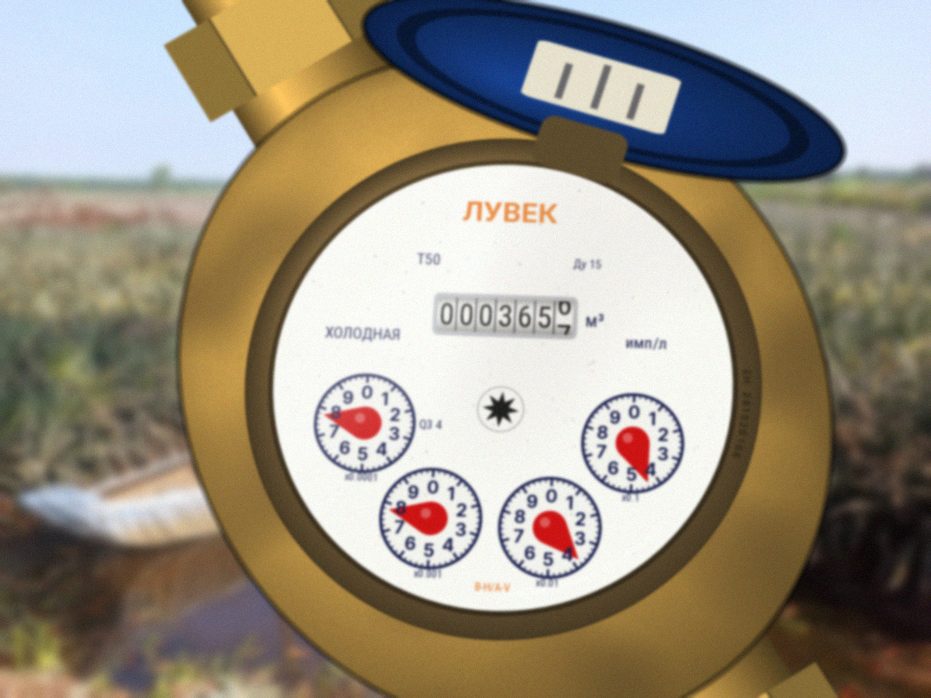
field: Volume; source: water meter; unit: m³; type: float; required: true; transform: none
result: 3656.4377 m³
